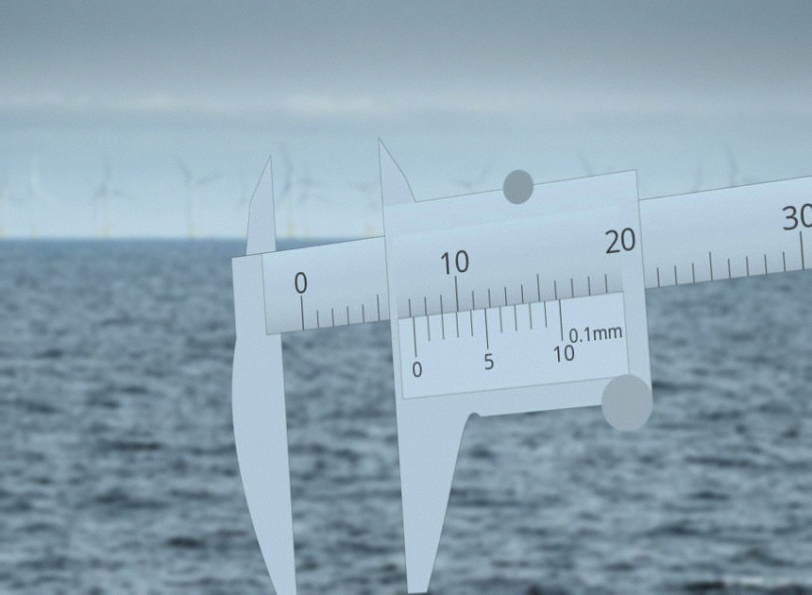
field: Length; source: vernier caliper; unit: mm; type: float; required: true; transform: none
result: 7.2 mm
